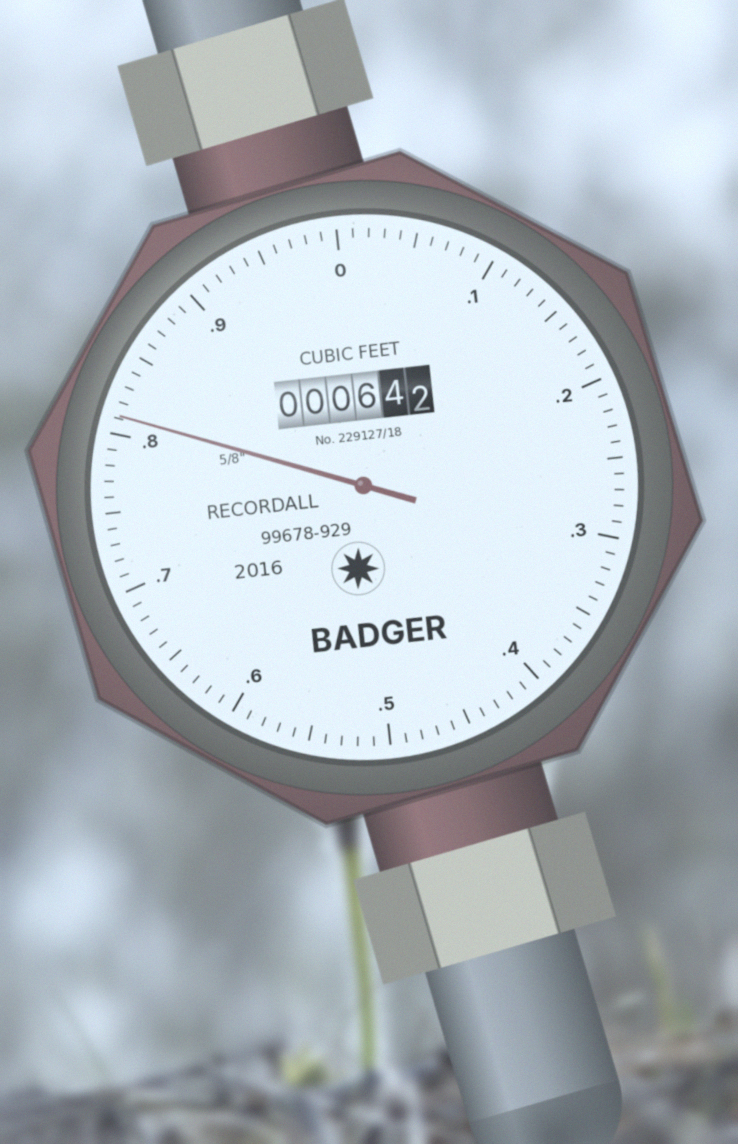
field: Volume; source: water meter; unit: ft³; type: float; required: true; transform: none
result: 641.81 ft³
